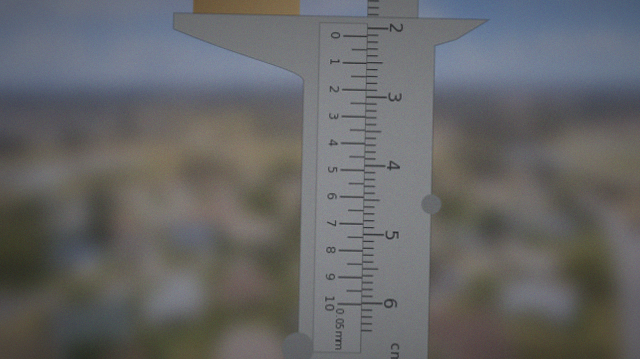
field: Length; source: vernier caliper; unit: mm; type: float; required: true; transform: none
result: 21.2 mm
